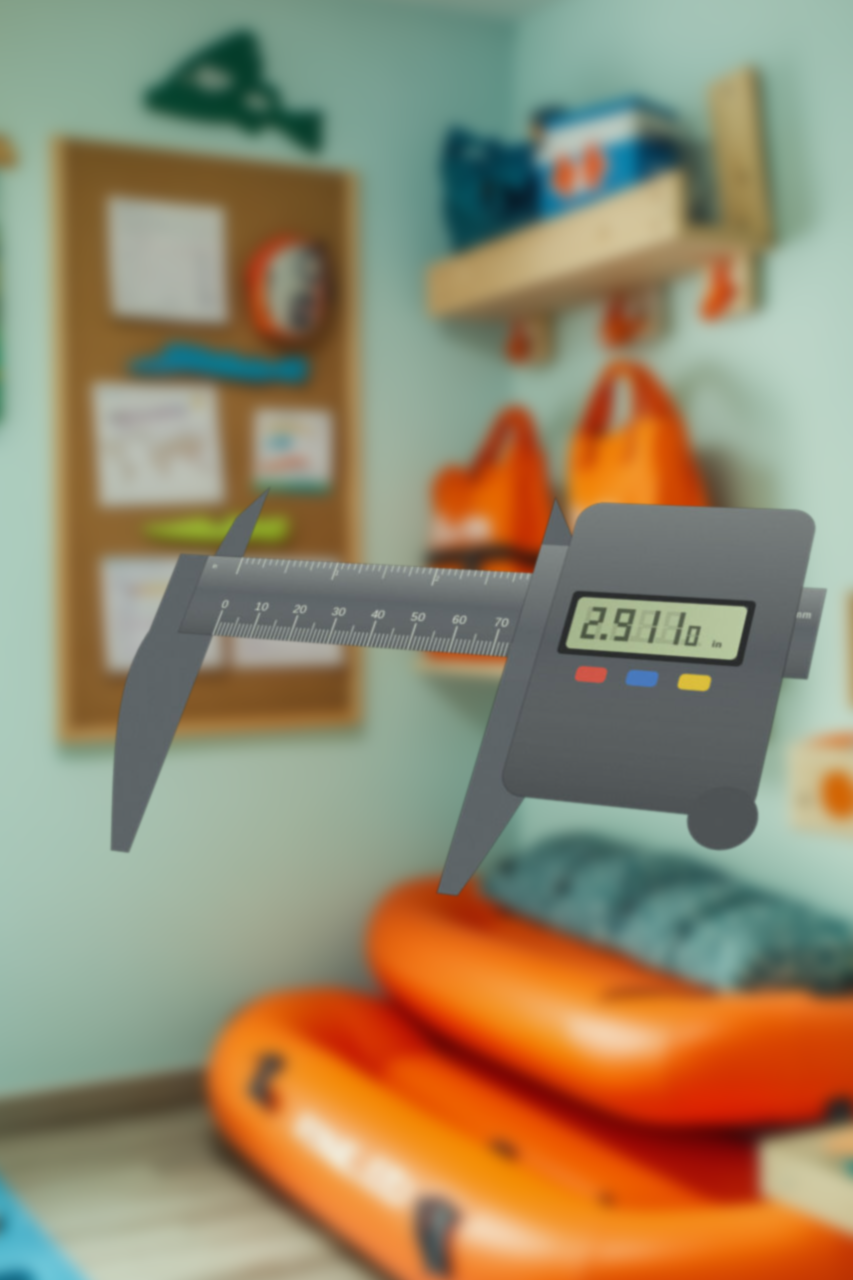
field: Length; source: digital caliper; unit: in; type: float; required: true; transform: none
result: 2.9110 in
